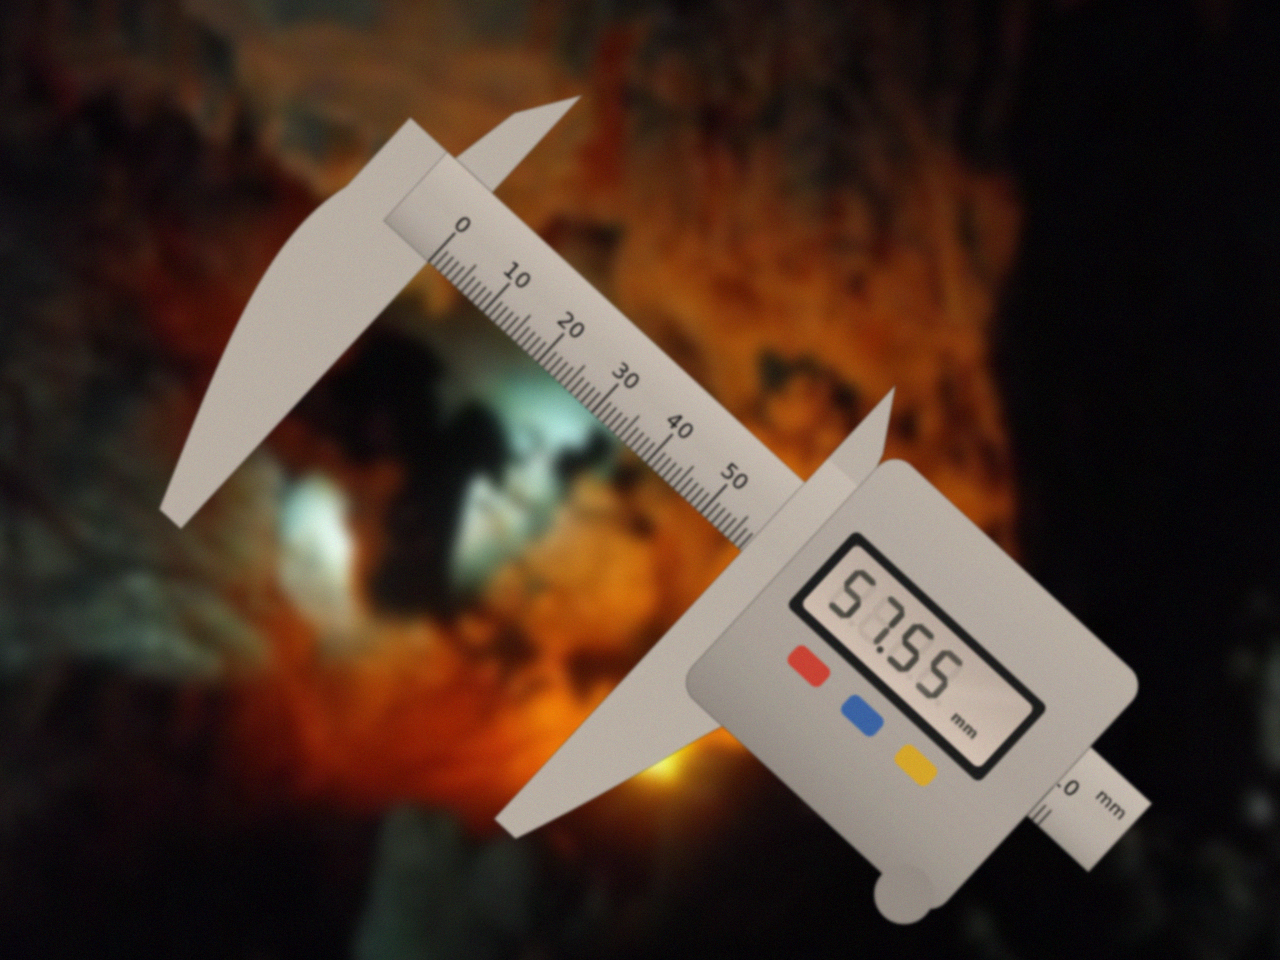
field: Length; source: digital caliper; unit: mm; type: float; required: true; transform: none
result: 57.55 mm
